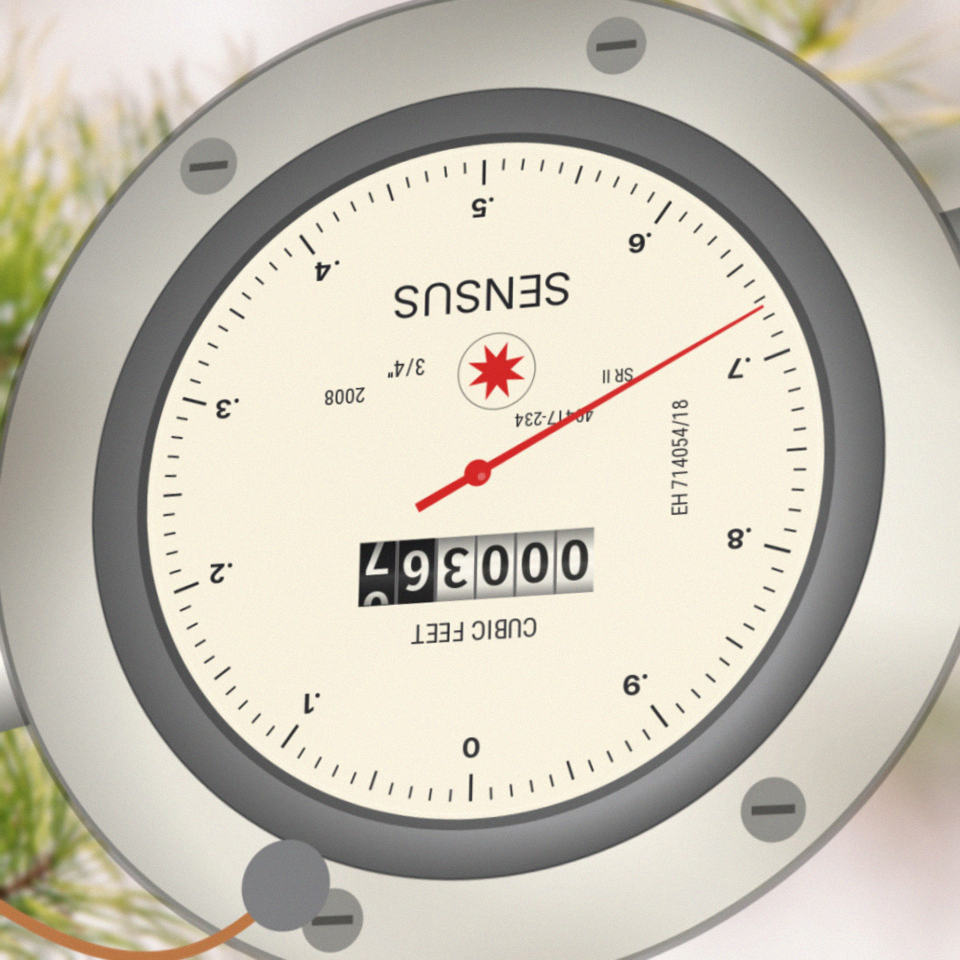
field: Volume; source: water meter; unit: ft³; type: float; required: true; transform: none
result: 366.67 ft³
